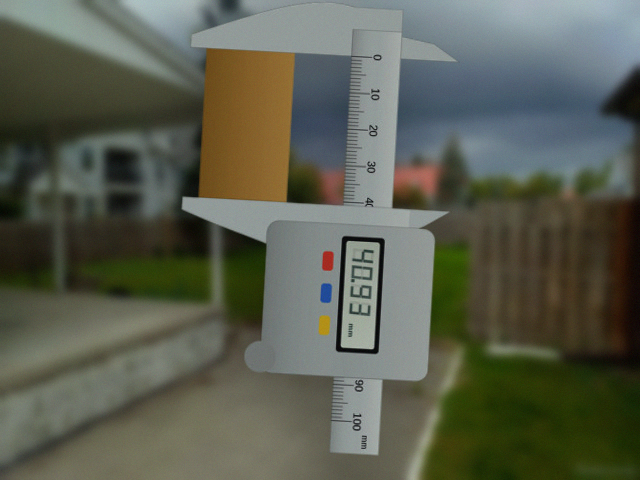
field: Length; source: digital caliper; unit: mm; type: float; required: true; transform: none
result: 40.93 mm
